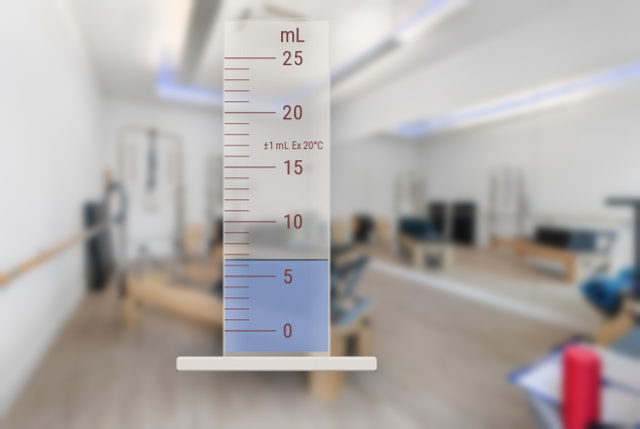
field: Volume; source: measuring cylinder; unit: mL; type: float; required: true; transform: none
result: 6.5 mL
